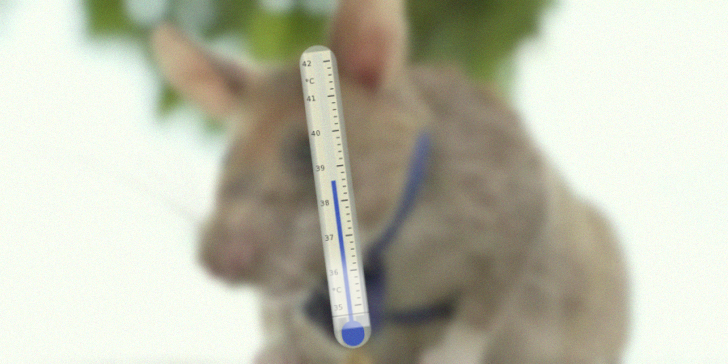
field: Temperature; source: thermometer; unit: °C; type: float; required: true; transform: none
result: 38.6 °C
